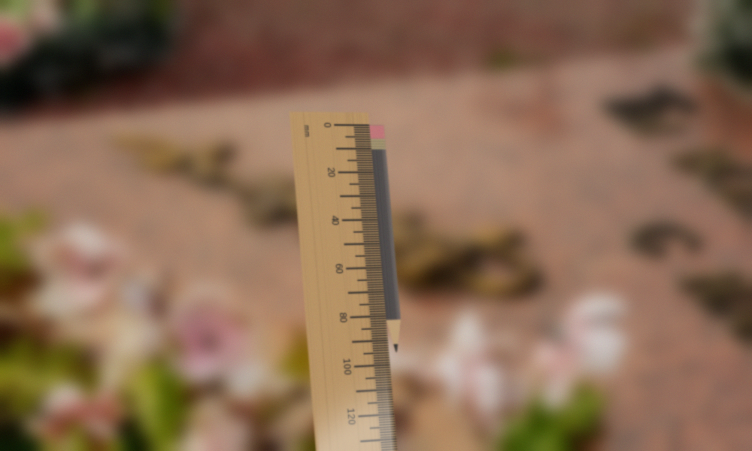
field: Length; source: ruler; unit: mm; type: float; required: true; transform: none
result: 95 mm
